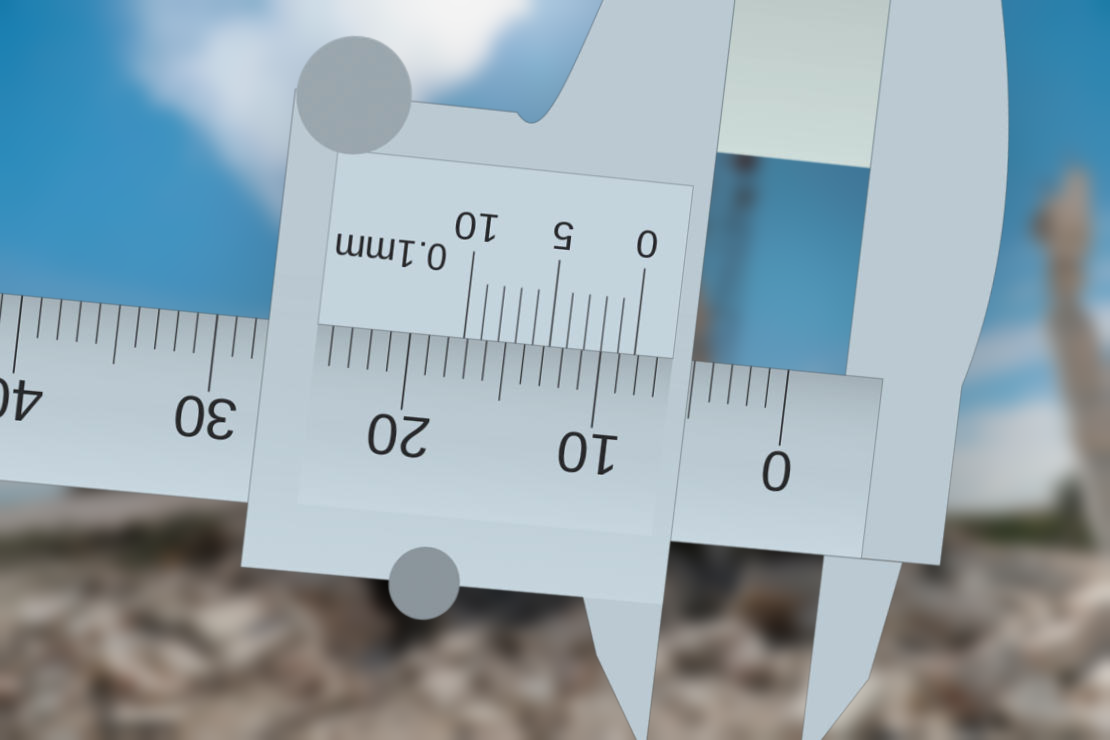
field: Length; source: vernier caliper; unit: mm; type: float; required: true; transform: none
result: 8.2 mm
